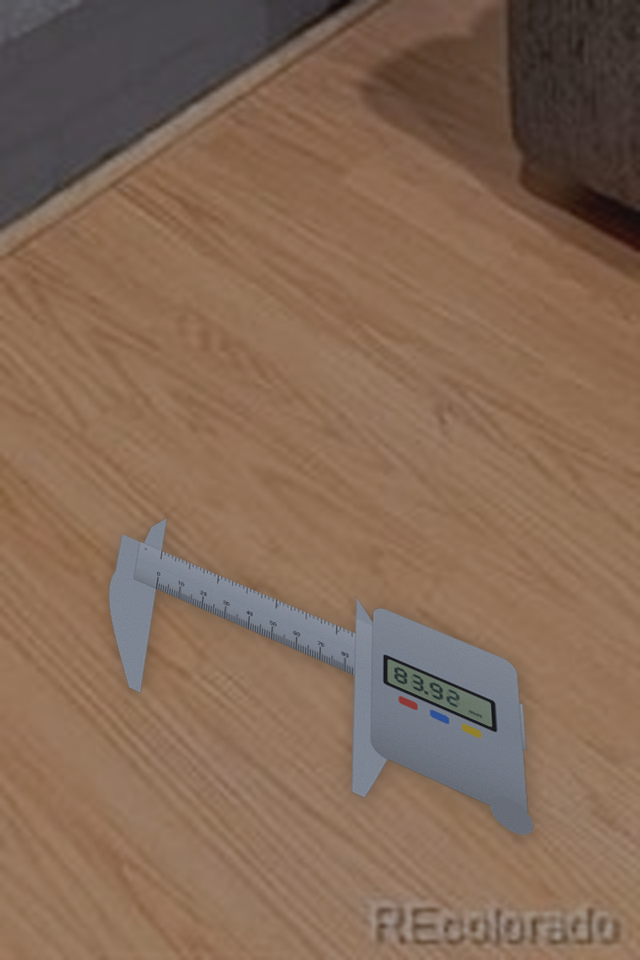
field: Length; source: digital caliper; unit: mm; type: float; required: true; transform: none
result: 83.92 mm
